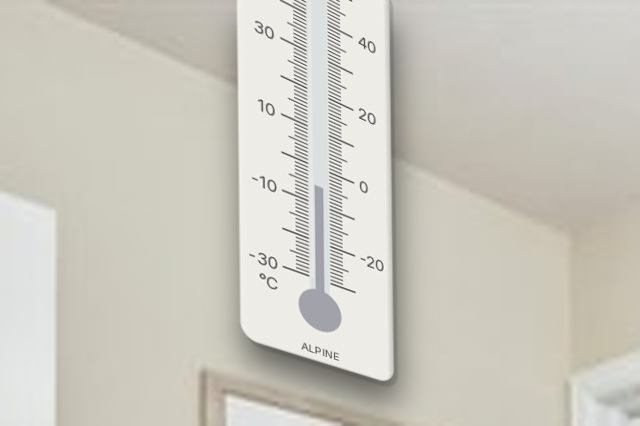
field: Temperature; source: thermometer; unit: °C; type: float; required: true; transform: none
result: -5 °C
